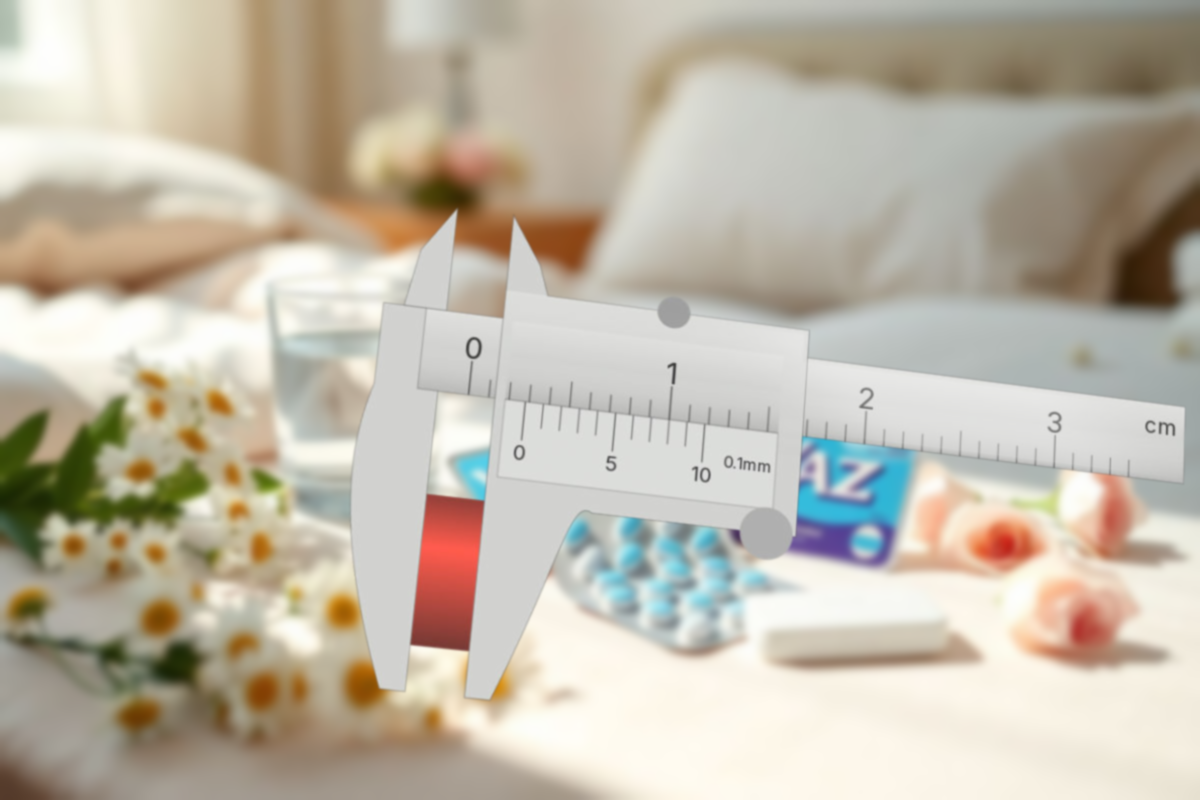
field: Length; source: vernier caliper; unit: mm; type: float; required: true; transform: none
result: 2.8 mm
